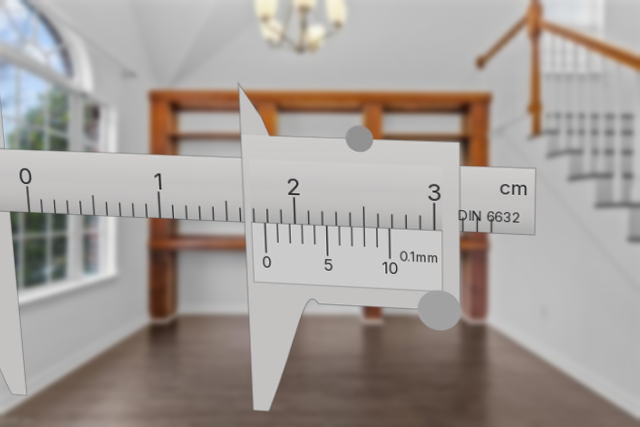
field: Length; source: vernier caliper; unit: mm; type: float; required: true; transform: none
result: 17.8 mm
